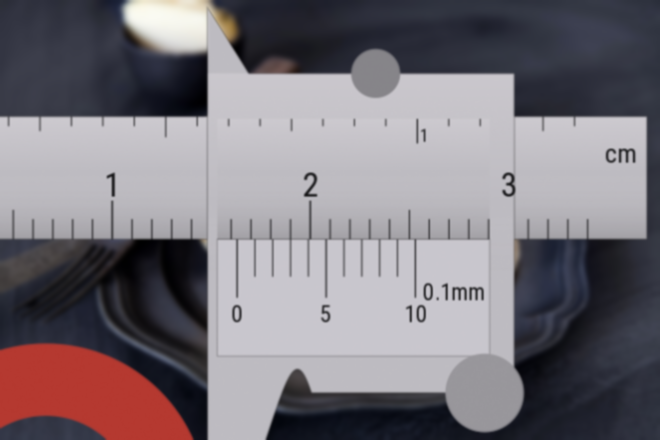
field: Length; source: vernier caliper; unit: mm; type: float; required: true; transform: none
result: 16.3 mm
